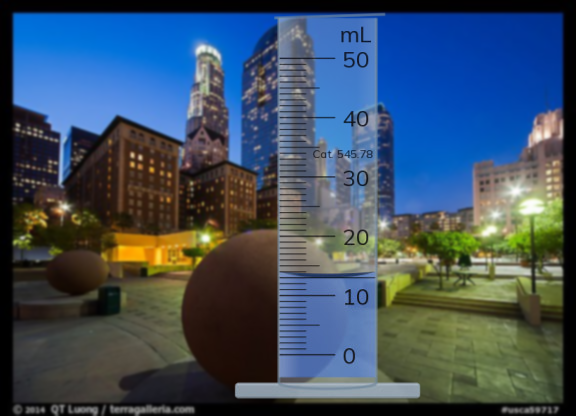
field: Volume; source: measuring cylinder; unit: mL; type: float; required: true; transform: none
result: 13 mL
